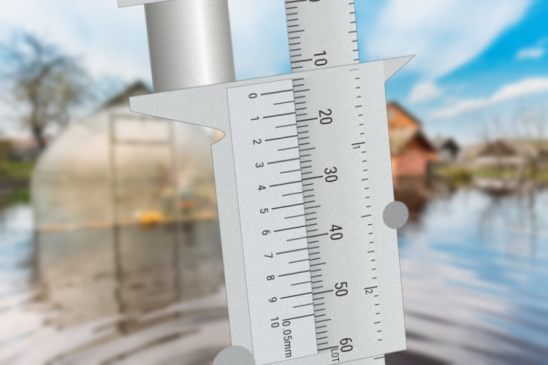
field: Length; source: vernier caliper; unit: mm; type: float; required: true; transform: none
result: 14.6 mm
